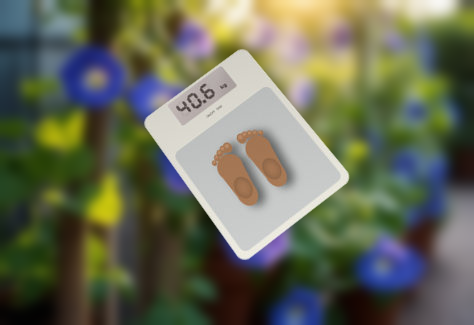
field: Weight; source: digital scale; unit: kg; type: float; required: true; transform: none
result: 40.6 kg
